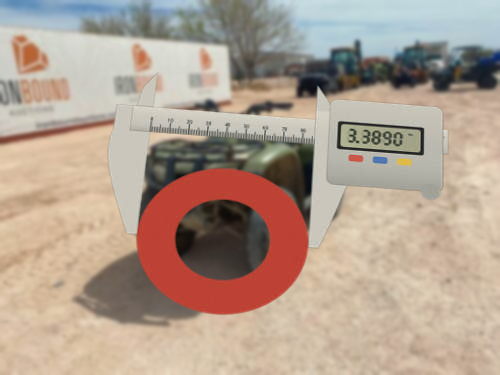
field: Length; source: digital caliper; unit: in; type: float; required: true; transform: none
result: 3.3890 in
